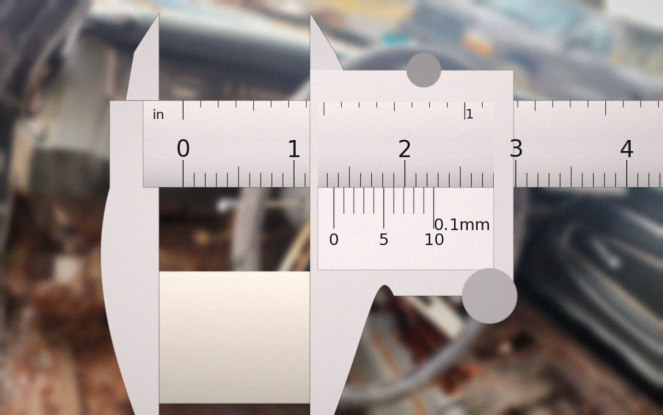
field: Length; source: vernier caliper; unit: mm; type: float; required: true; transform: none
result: 13.6 mm
